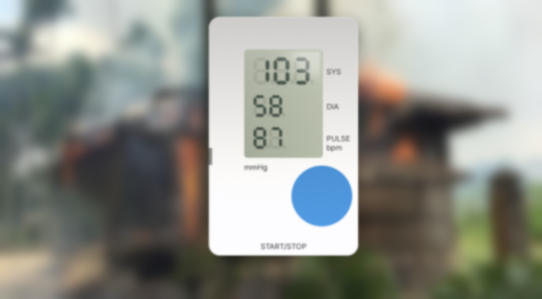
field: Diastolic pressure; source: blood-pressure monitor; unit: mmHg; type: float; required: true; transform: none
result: 58 mmHg
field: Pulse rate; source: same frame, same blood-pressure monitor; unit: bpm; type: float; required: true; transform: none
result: 87 bpm
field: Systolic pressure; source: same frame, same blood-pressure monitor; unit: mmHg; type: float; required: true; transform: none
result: 103 mmHg
